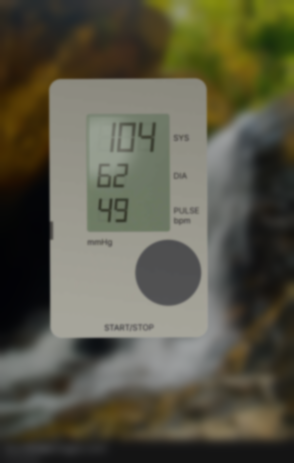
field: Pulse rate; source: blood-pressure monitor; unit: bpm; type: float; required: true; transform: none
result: 49 bpm
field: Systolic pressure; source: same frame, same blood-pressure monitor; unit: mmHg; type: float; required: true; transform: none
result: 104 mmHg
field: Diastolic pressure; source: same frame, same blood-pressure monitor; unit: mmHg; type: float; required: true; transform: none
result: 62 mmHg
